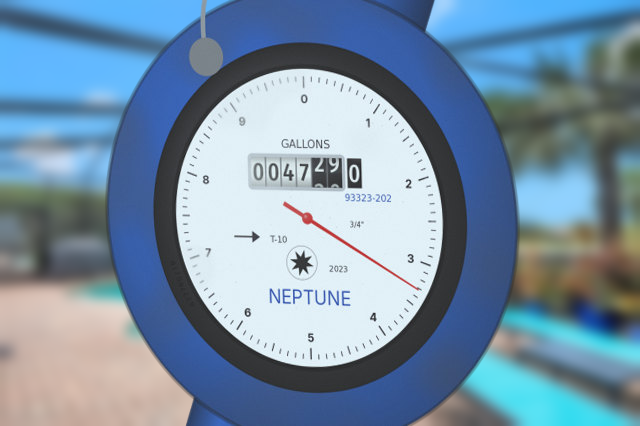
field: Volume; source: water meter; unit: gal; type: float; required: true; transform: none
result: 47293.3 gal
